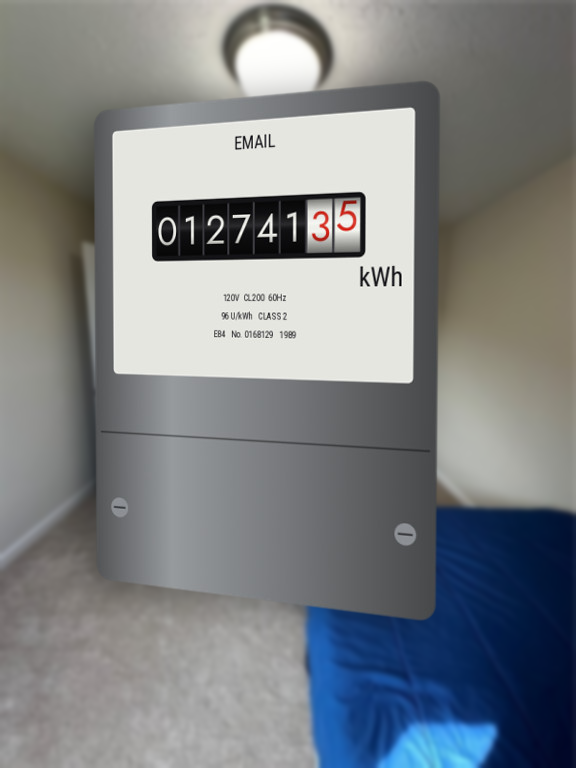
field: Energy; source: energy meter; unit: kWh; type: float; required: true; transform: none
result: 12741.35 kWh
